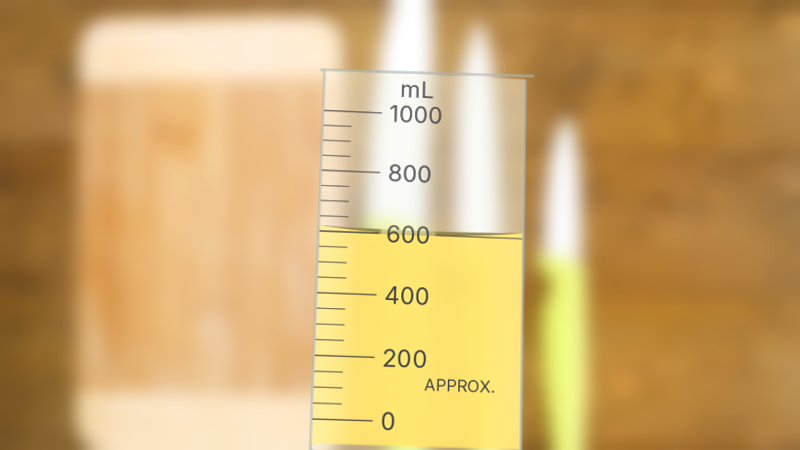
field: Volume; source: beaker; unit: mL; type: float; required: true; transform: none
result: 600 mL
